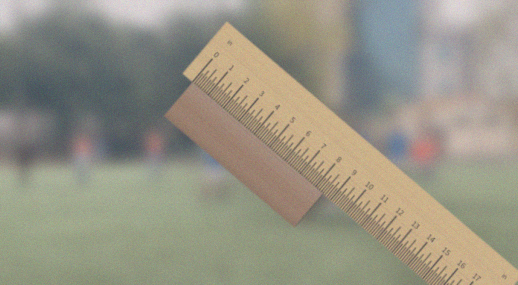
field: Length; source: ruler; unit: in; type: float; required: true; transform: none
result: 8.5 in
